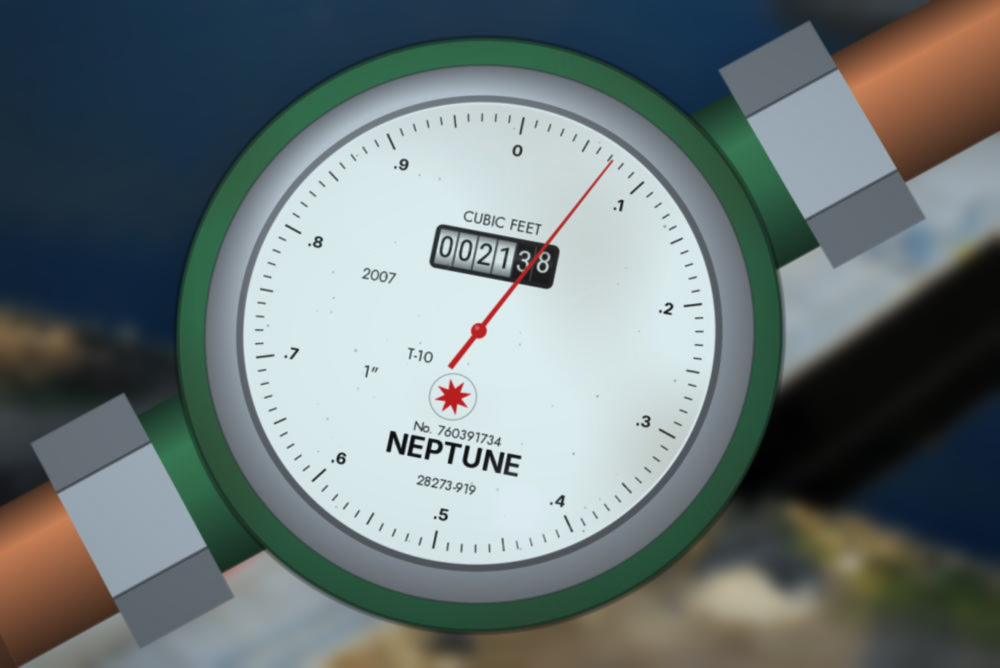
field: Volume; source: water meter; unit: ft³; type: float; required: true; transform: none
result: 2138.07 ft³
